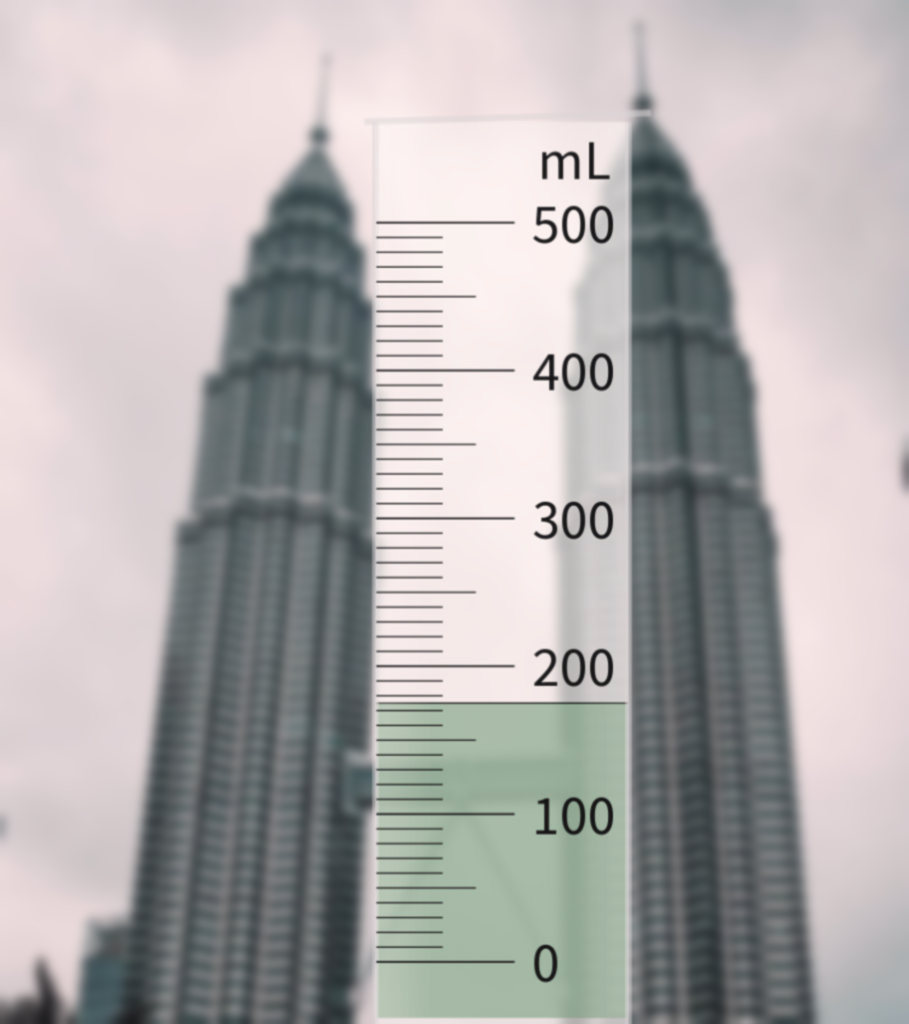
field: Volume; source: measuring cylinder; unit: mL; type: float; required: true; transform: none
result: 175 mL
